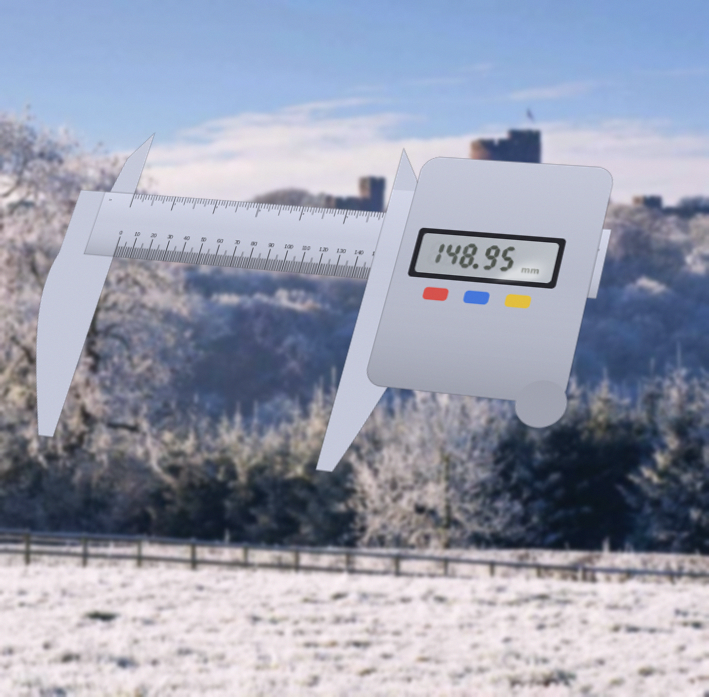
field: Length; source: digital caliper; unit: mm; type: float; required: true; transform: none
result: 148.95 mm
